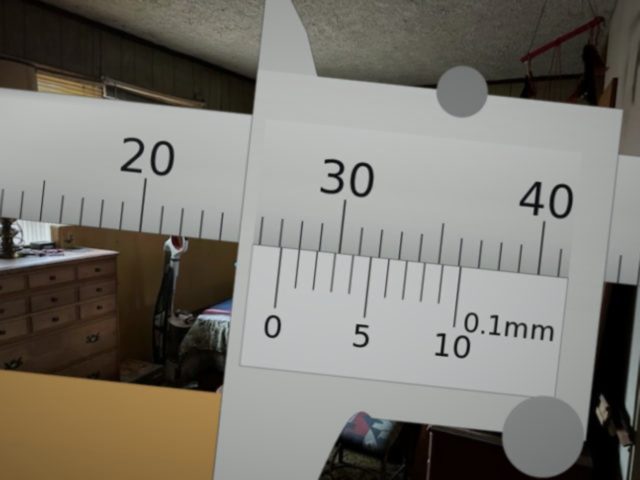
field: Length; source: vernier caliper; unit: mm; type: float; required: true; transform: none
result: 27.1 mm
